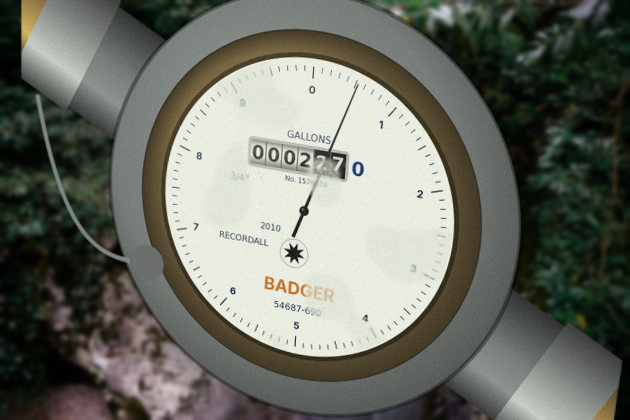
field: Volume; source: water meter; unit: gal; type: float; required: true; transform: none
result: 2270.5 gal
